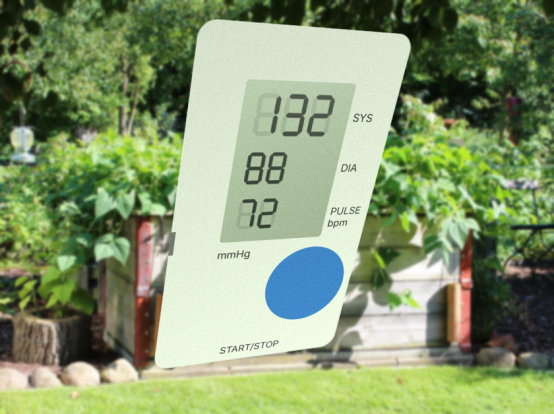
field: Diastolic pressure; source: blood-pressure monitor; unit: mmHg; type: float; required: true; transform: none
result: 88 mmHg
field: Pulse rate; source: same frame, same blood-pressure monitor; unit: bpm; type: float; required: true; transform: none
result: 72 bpm
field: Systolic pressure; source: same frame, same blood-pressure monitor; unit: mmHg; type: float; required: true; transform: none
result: 132 mmHg
